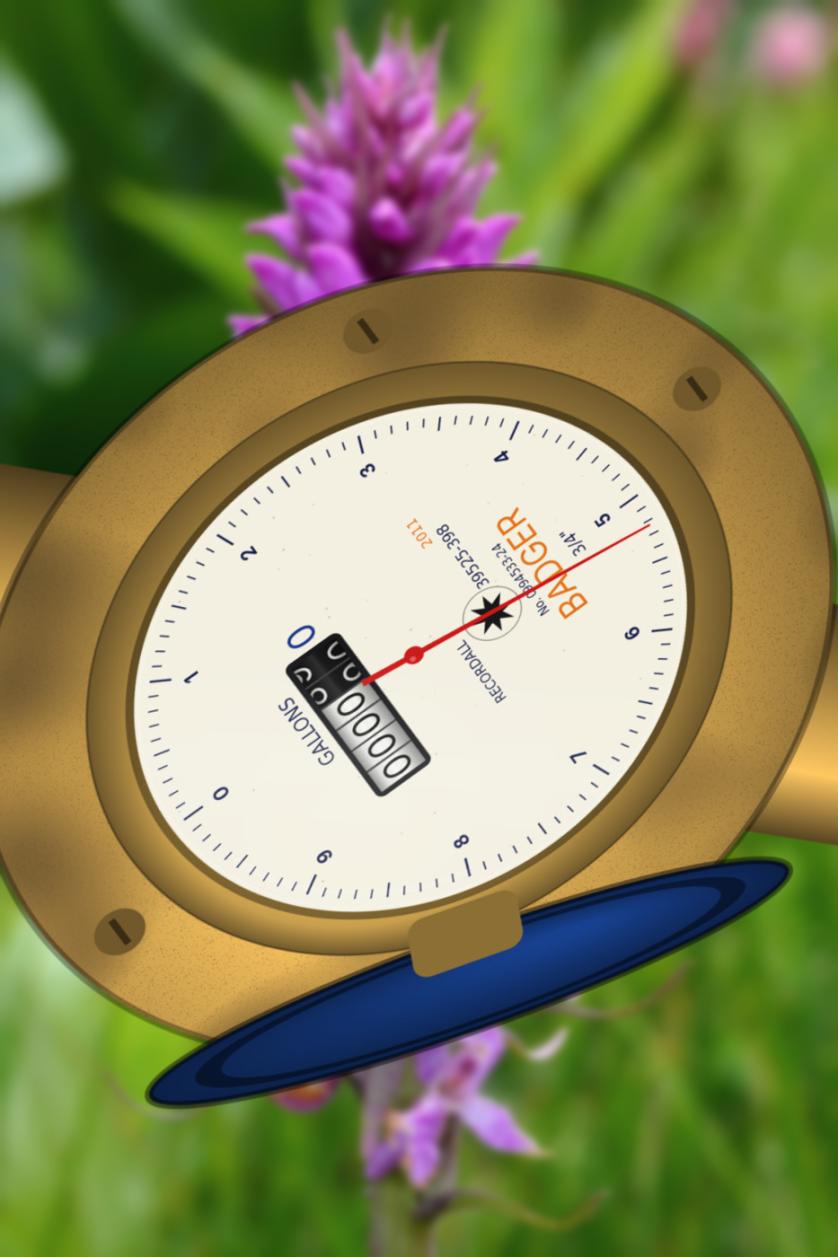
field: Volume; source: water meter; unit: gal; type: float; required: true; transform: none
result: 895.2 gal
